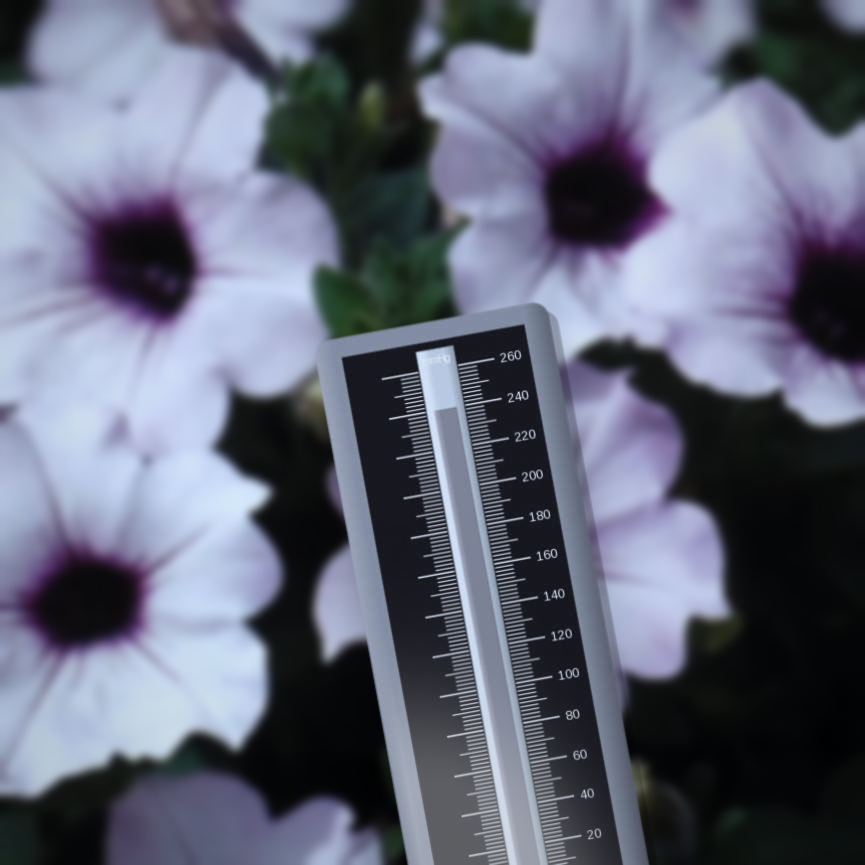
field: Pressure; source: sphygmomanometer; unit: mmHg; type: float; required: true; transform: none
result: 240 mmHg
